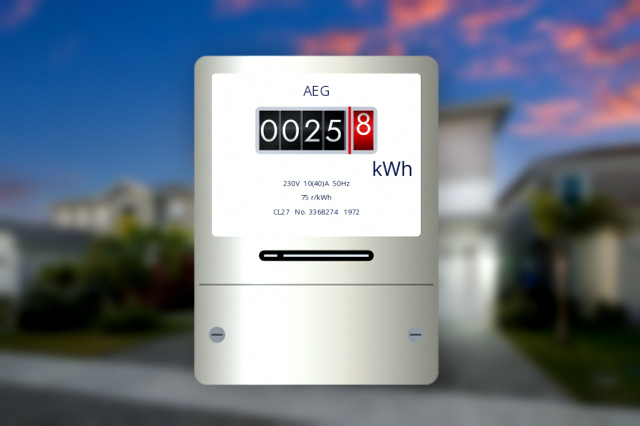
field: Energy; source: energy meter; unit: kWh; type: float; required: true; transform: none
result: 25.8 kWh
